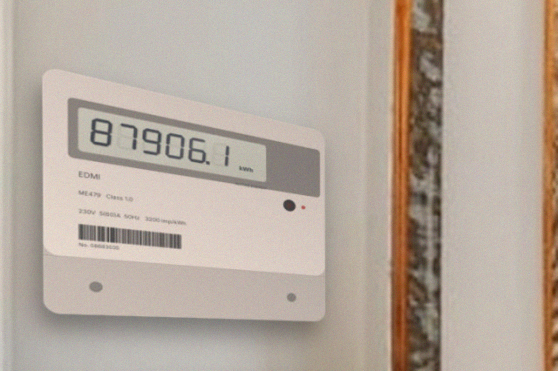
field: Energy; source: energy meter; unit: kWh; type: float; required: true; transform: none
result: 87906.1 kWh
